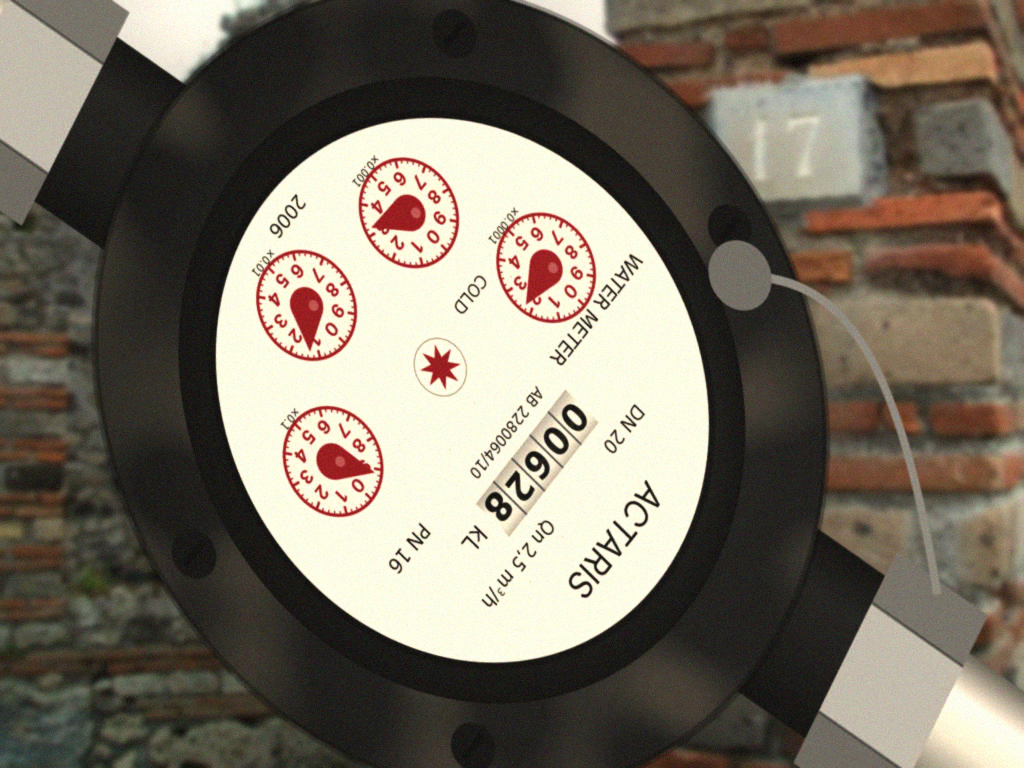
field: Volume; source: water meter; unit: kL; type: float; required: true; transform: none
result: 627.9132 kL
